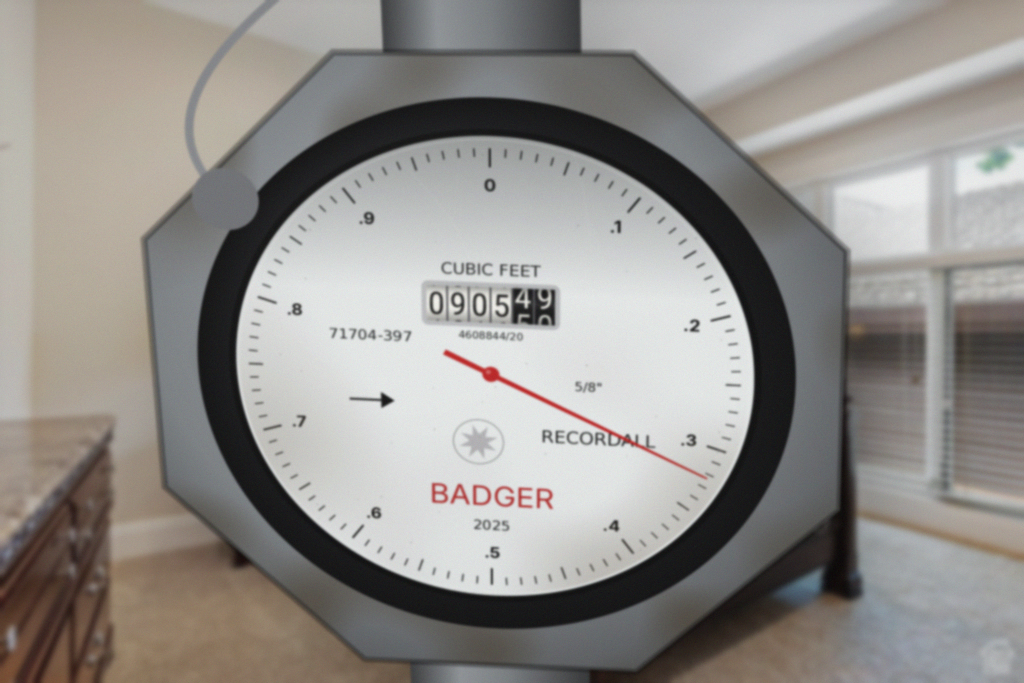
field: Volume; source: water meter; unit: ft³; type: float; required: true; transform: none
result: 90549.32 ft³
